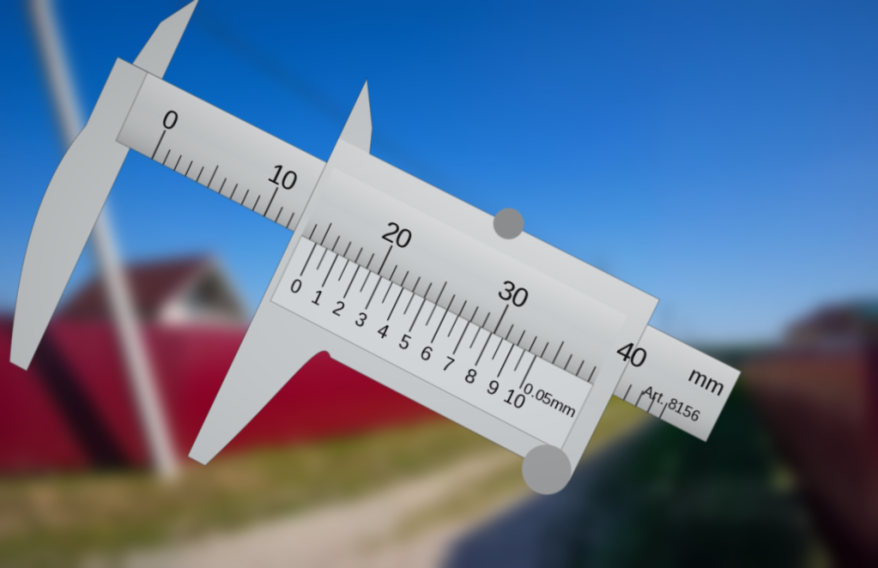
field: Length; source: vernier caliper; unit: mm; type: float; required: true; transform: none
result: 14.6 mm
